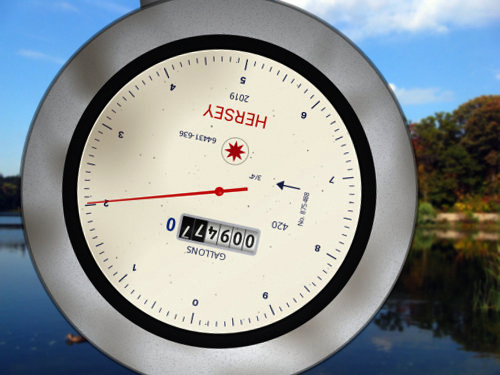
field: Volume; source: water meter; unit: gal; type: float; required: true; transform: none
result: 94772.0 gal
